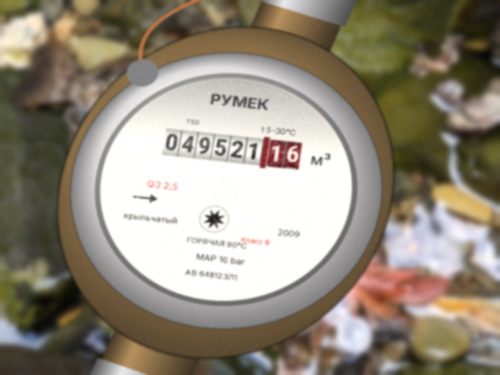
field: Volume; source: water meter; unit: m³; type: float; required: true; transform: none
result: 49521.16 m³
